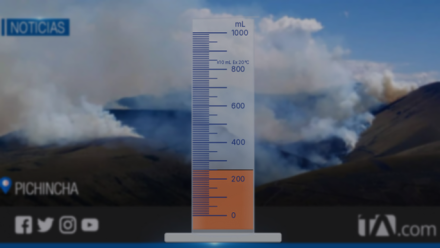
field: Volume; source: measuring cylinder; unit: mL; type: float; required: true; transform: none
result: 250 mL
